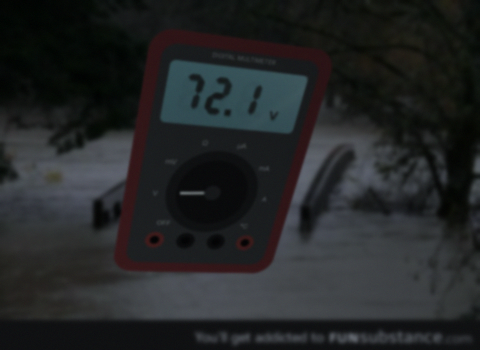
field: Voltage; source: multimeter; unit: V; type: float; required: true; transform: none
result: 72.1 V
